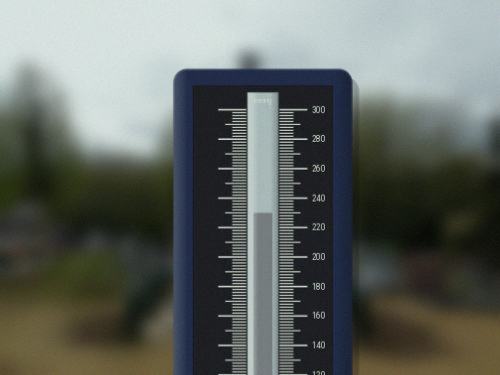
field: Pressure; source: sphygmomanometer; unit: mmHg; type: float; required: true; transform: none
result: 230 mmHg
